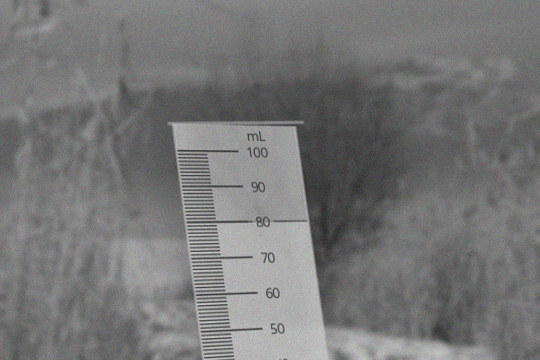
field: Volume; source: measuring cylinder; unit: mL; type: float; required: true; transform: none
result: 80 mL
